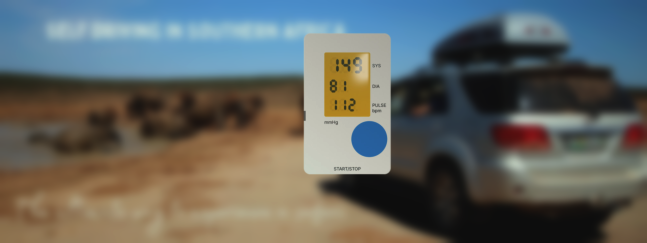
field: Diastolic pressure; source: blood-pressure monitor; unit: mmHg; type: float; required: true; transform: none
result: 81 mmHg
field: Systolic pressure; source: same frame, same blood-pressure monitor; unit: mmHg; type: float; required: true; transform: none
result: 149 mmHg
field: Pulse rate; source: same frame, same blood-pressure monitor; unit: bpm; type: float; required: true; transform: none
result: 112 bpm
